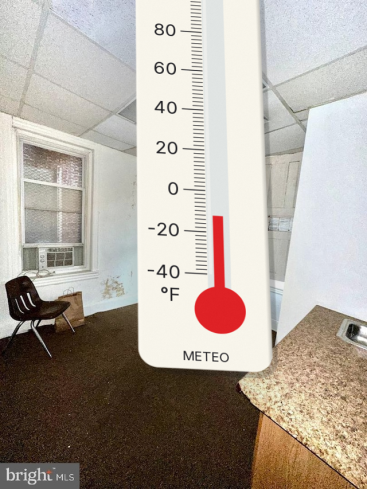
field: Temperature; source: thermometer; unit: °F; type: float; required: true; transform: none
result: -12 °F
